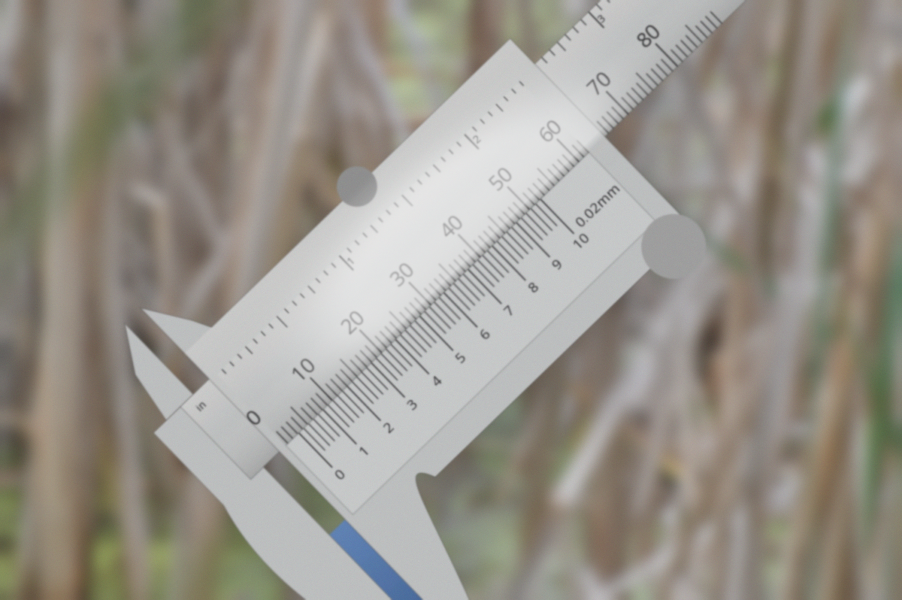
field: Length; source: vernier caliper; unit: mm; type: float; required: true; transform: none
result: 3.2 mm
